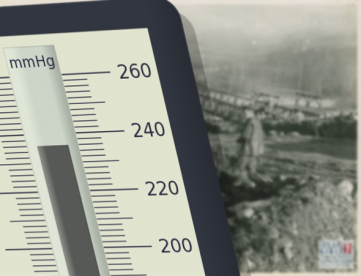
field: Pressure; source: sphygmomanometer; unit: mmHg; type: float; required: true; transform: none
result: 236 mmHg
